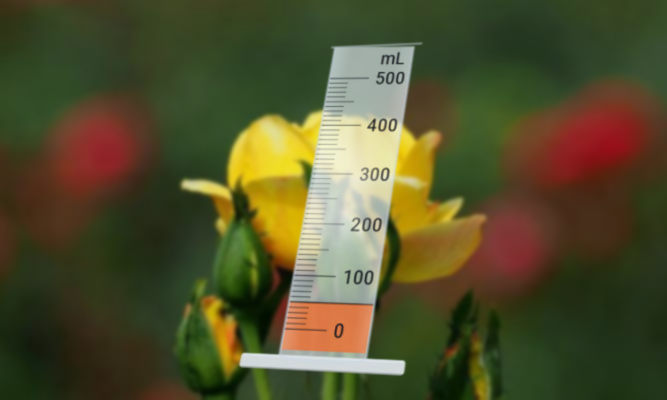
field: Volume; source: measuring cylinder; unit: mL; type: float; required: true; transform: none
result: 50 mL
